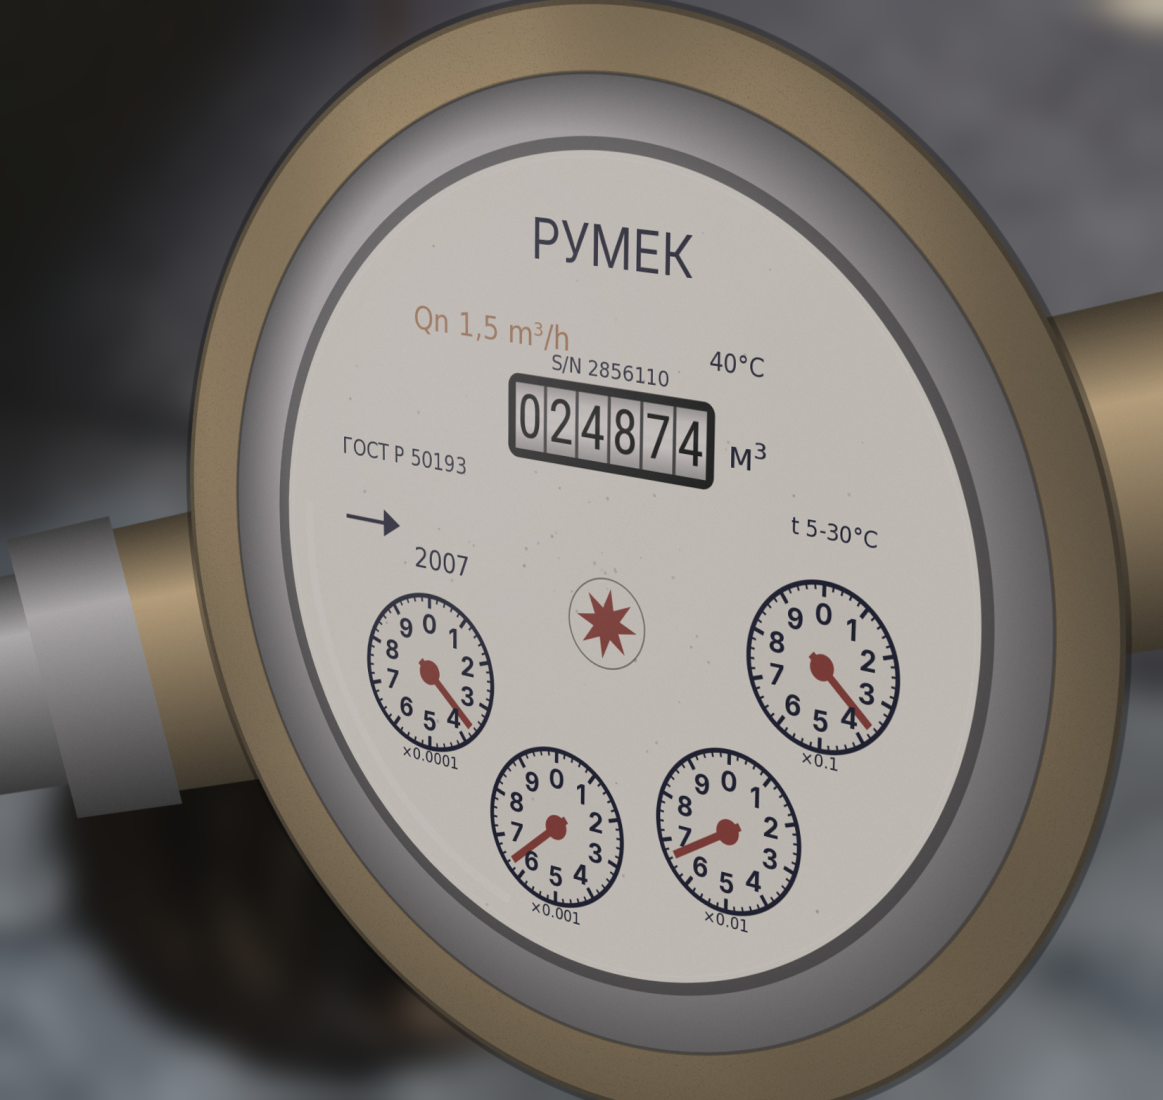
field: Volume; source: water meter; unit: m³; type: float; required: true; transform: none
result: 24874.3663 m³
